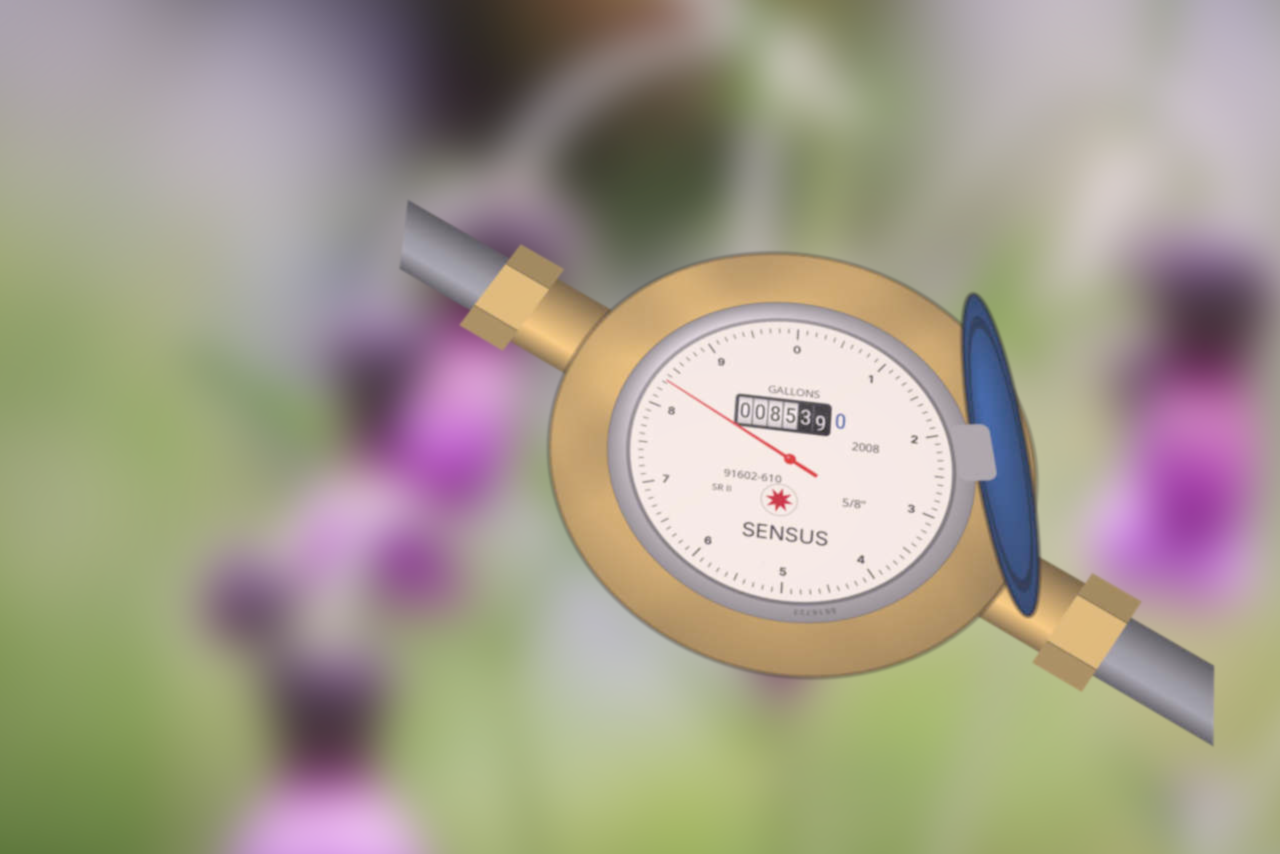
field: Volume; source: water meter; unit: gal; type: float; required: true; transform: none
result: 85388.3 gal
